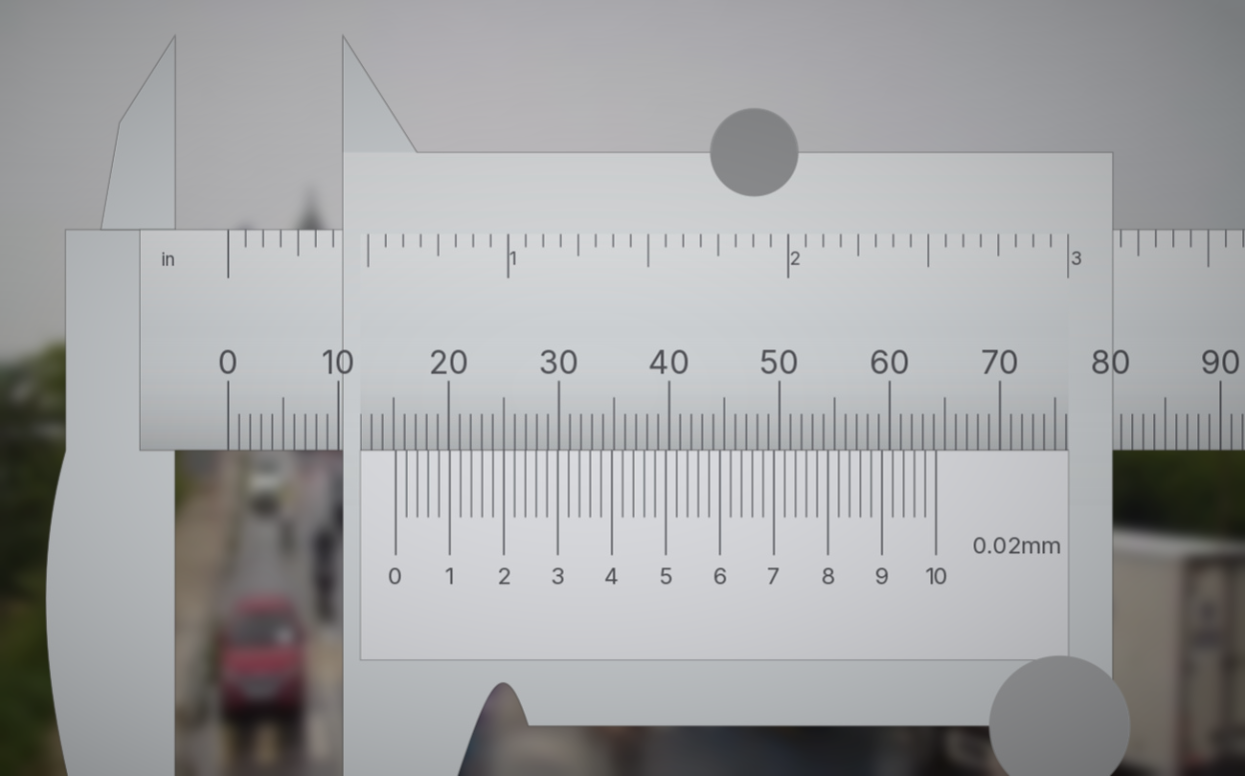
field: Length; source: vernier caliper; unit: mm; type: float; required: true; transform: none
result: 15.2 mm
